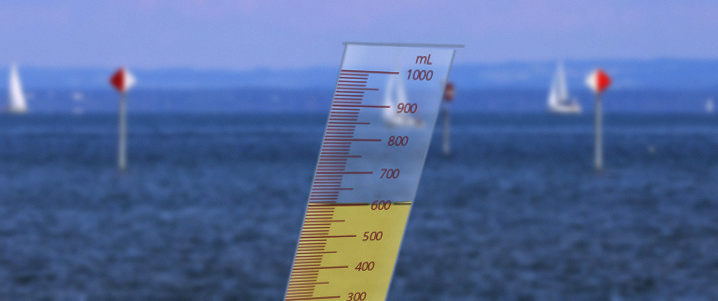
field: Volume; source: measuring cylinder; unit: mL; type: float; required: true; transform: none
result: 600 mL
